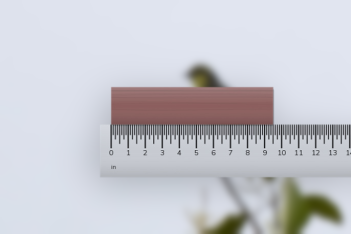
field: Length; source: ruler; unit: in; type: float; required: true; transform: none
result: 9.5 in
